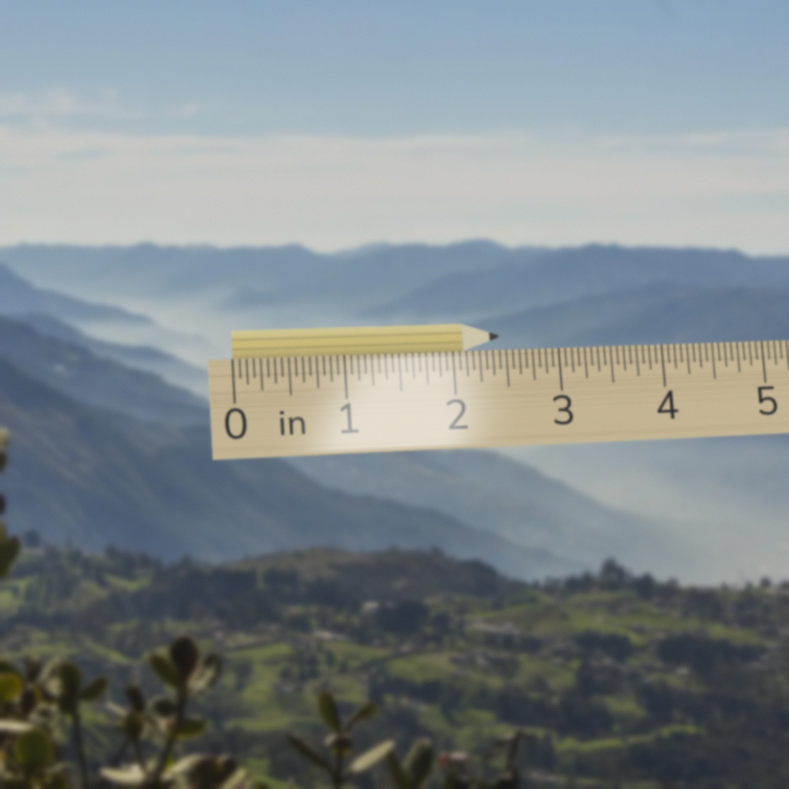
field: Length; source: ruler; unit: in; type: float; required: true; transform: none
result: 2.4375 in
